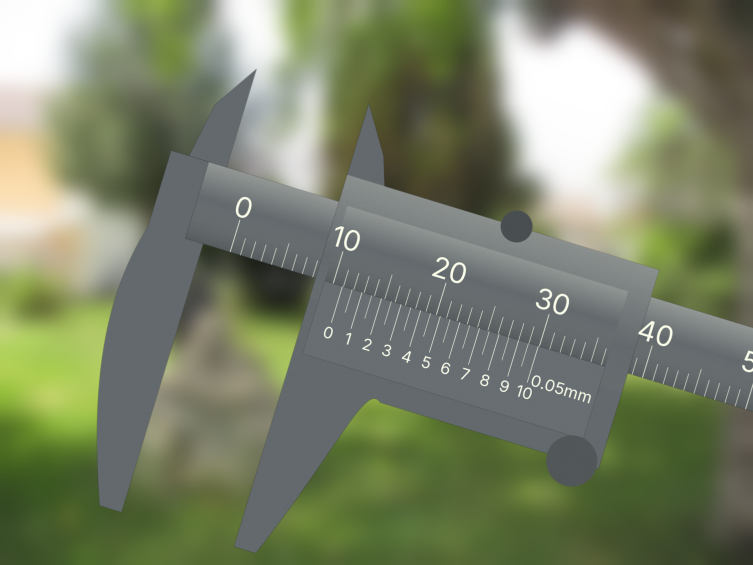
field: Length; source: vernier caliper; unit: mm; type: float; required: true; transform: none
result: 10.9 mm
